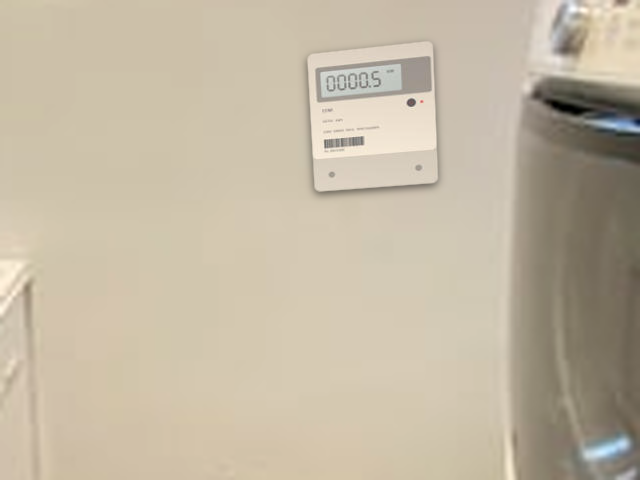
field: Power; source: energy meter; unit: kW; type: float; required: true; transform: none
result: 0.5 kW
